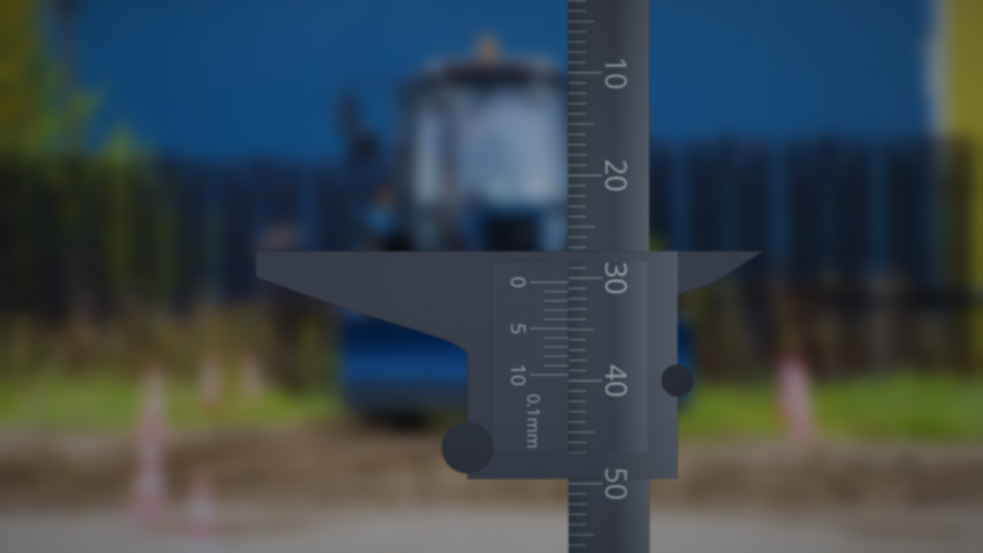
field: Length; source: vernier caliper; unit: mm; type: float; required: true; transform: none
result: 30.4 mm
